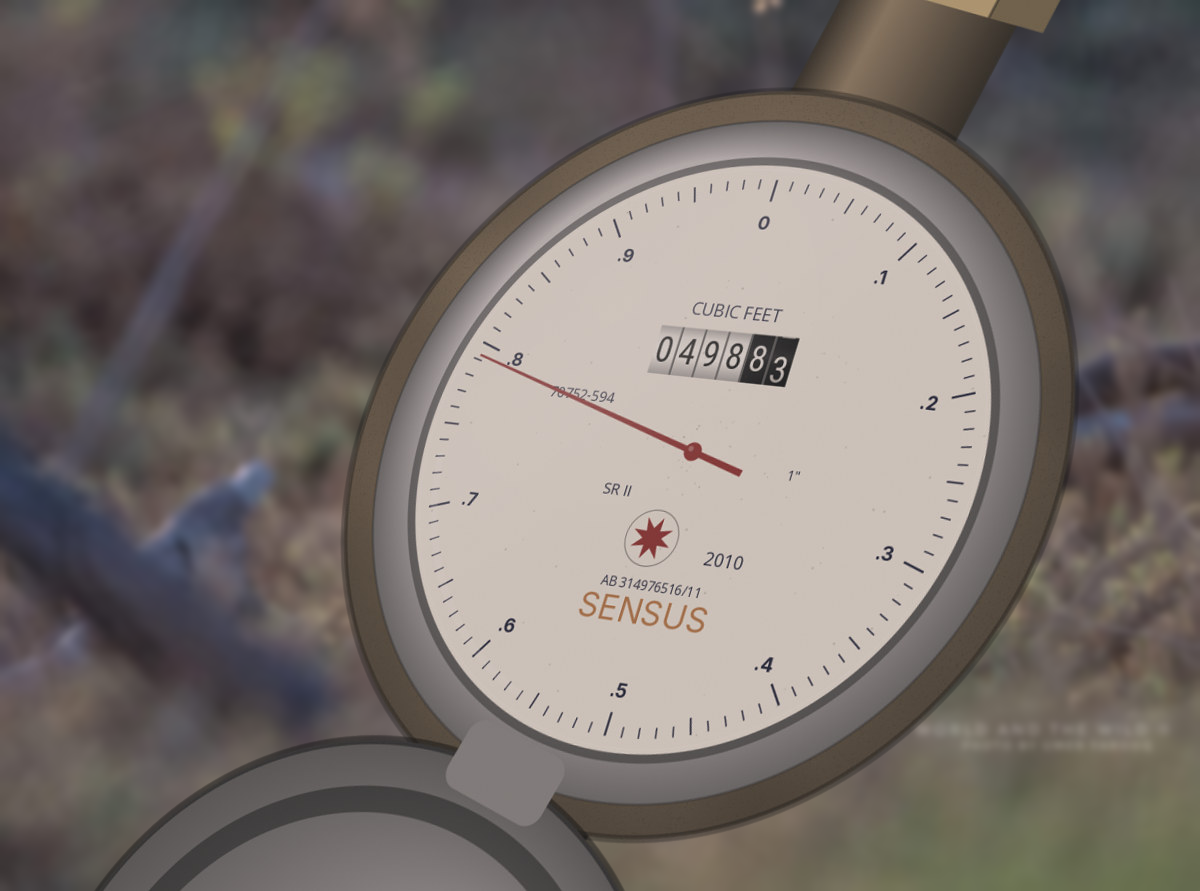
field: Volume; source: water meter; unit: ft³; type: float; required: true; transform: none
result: 49882.79 ft³
